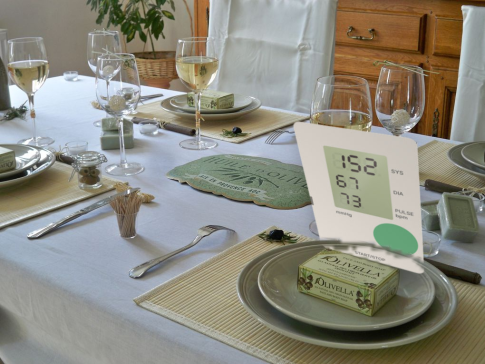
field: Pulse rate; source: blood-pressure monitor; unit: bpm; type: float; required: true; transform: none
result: 73 bpm
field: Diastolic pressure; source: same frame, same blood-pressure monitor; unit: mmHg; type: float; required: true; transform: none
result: 67 mmHg
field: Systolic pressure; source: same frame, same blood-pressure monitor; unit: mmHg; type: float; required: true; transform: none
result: 152 mmHg
